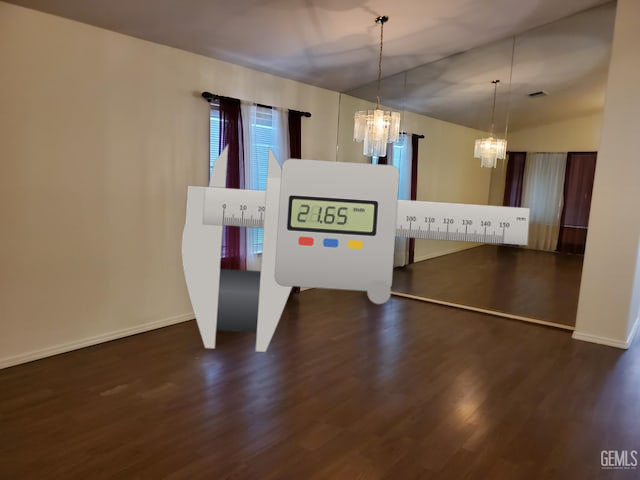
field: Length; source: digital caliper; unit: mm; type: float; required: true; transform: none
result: 21.65 mm
